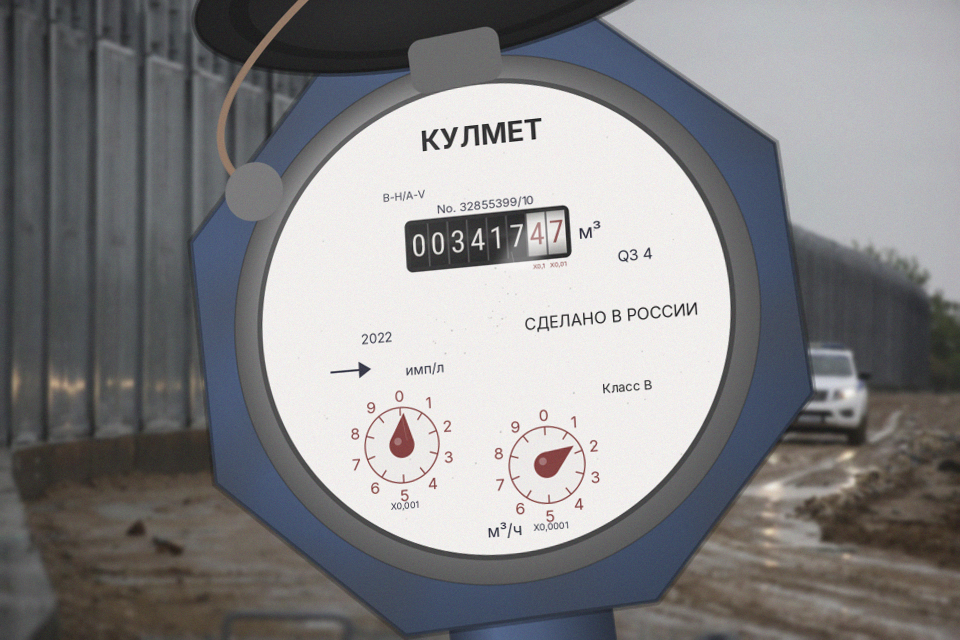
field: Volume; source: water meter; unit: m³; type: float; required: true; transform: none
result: 3417.4701 m³
